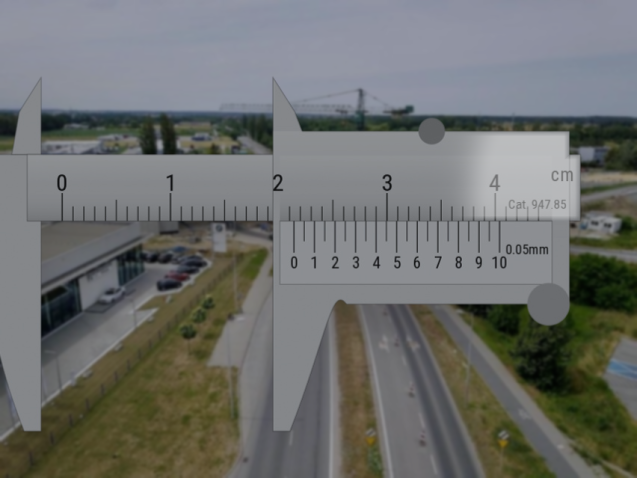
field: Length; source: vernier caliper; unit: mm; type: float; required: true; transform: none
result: 21.4 mm
